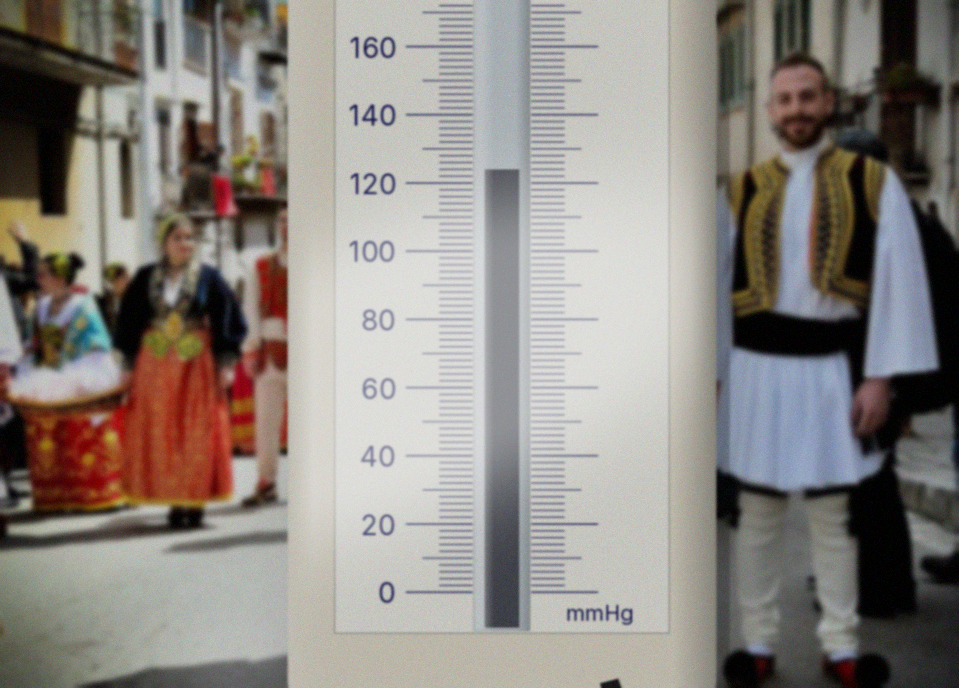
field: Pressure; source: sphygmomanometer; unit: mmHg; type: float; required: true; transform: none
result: 124 mmHg
